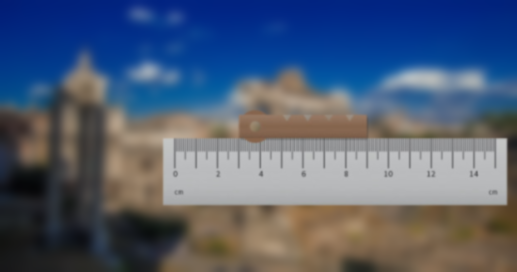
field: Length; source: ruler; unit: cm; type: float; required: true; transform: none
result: 6 cm
